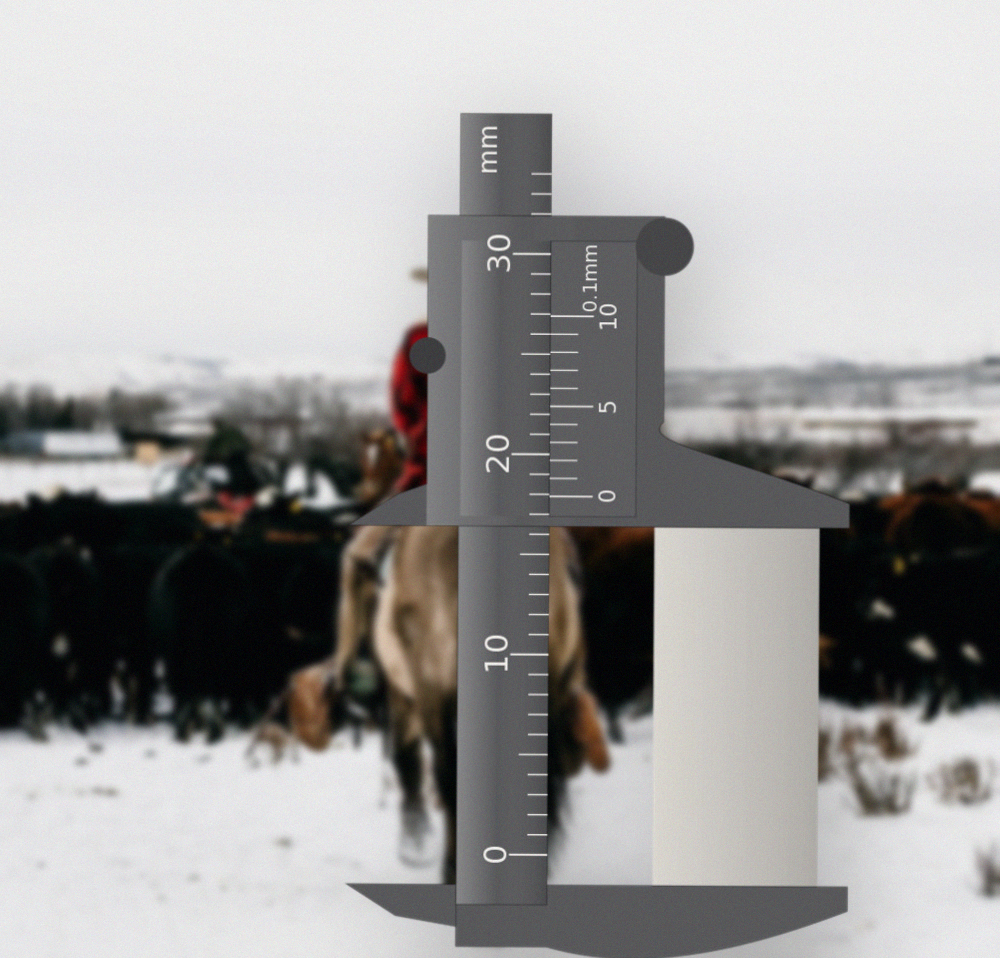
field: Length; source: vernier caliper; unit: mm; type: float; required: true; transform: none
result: 17.9 mm
